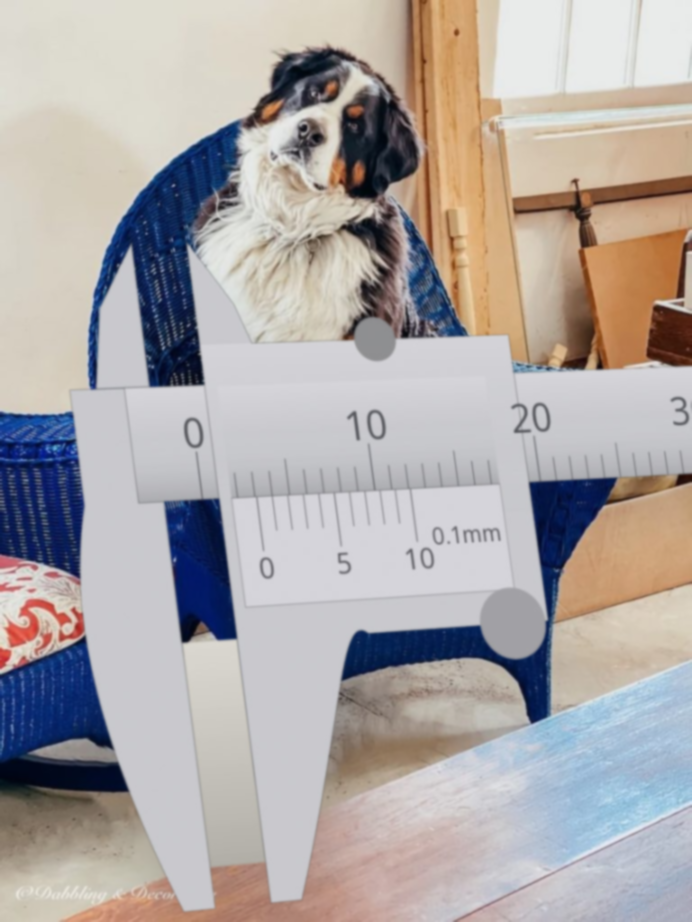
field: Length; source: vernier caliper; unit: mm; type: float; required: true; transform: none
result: 3.1 mm
